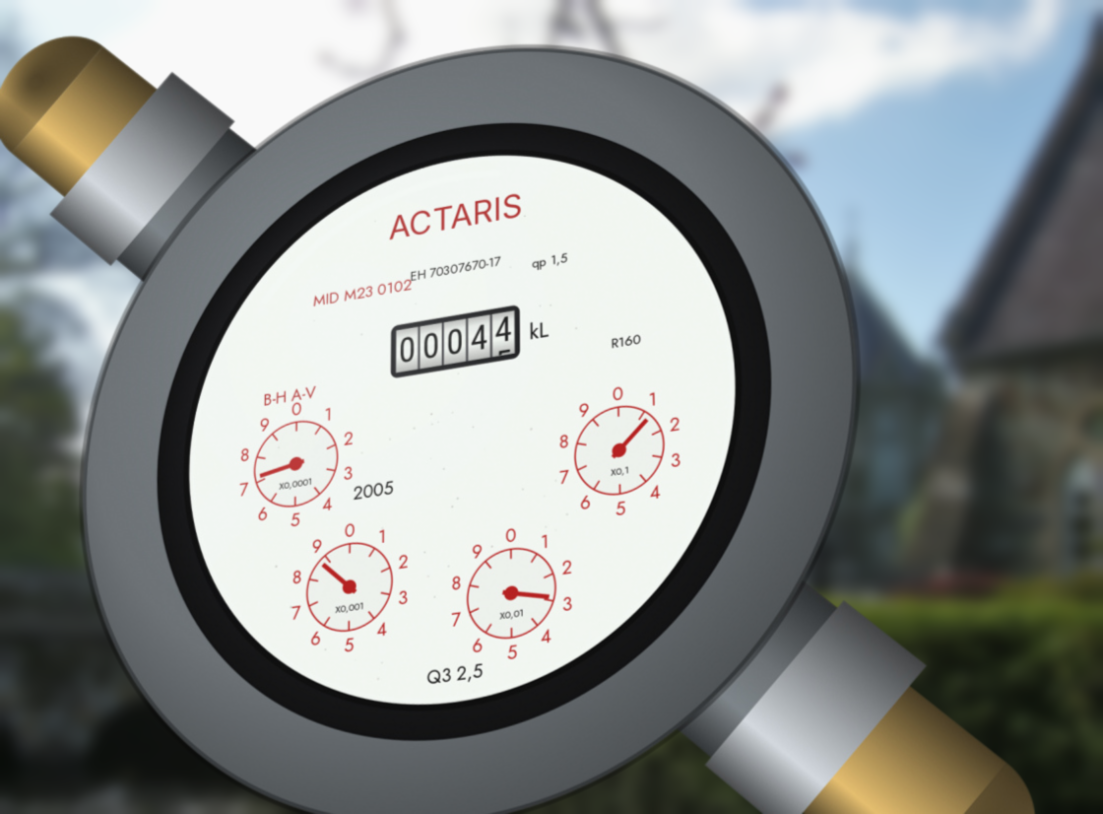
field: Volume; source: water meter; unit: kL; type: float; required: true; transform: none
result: 44.1287 kL
